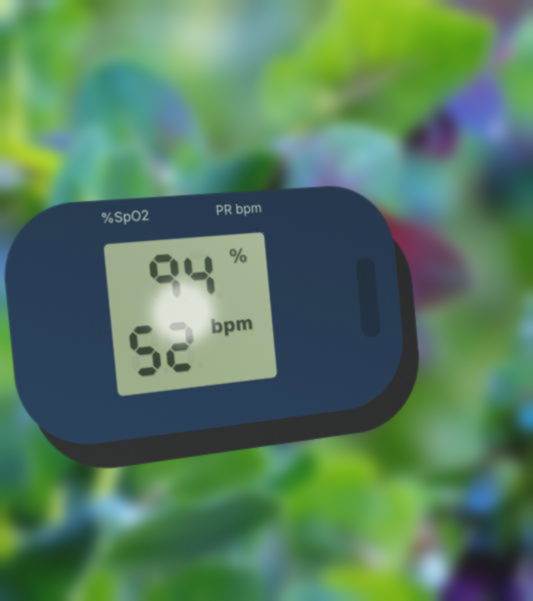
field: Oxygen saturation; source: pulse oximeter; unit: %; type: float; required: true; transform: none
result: 94 %
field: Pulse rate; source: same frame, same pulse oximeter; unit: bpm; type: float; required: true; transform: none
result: 52 bpm
